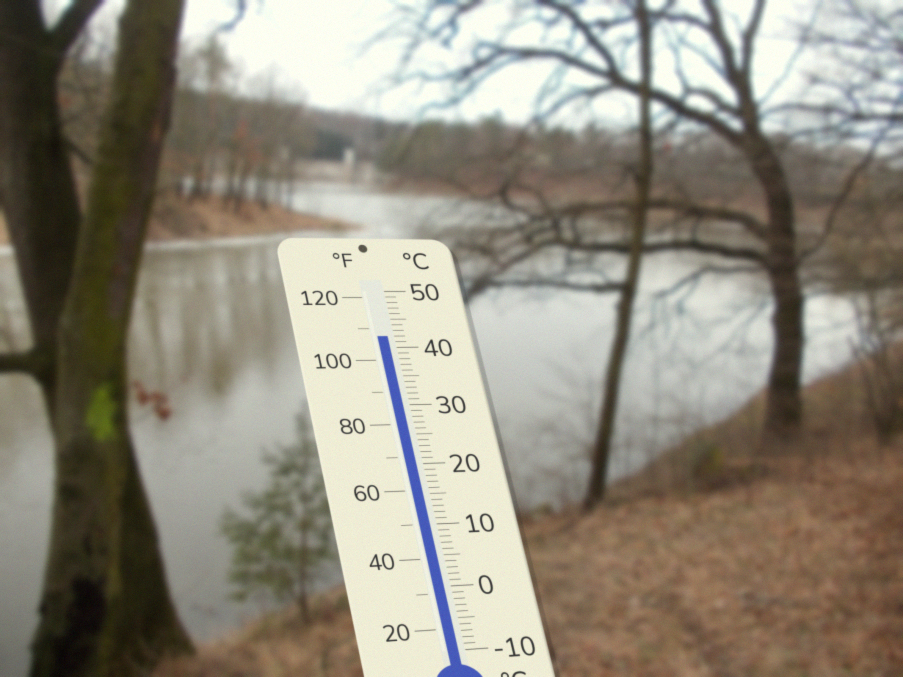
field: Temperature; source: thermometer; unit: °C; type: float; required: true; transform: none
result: 42 °C
